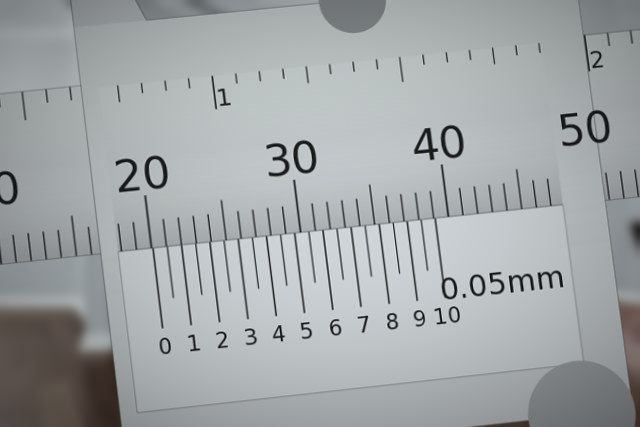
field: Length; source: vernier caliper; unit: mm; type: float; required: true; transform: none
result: 20.1 mm
